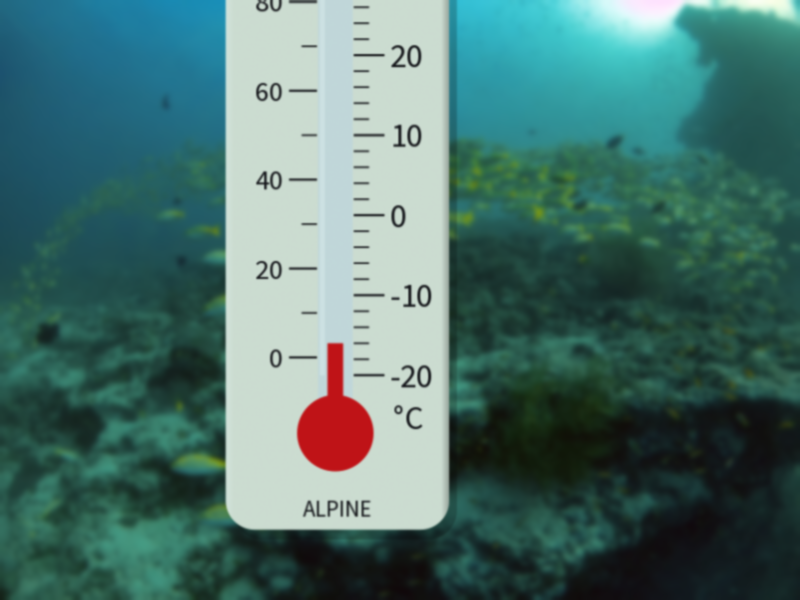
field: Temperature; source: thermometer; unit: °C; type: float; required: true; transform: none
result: -16 °C
